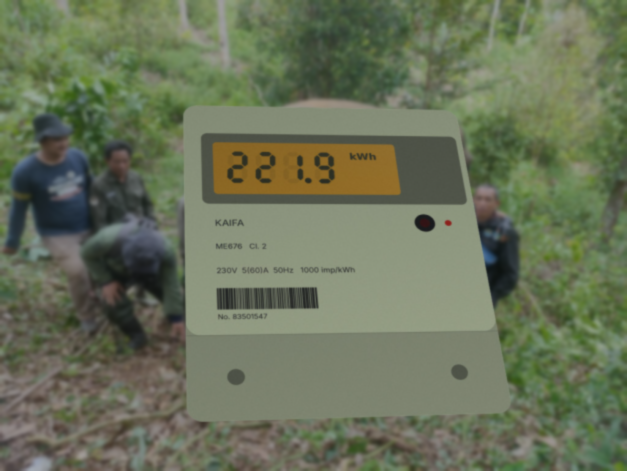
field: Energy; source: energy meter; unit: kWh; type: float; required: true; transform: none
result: 221.9 kWh
